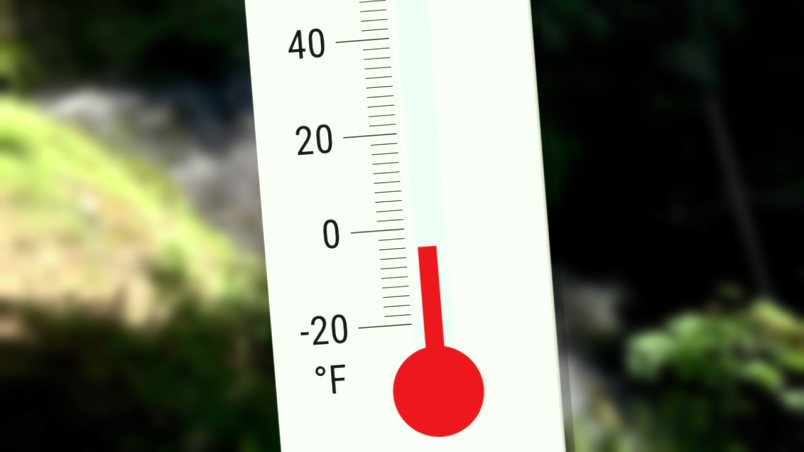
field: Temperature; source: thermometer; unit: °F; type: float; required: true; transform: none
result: -4 °F
